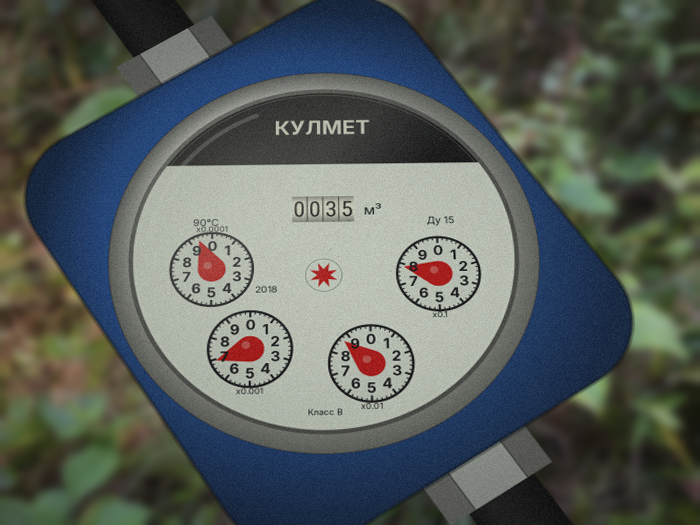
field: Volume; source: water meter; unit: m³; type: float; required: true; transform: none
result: 35.7869 m³
